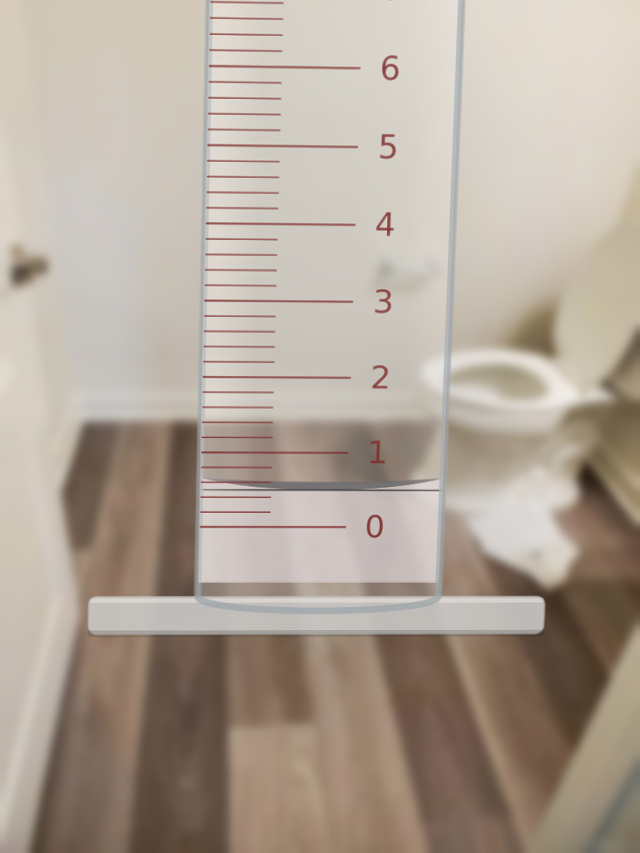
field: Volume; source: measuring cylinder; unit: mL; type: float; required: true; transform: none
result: 0.5 mL
